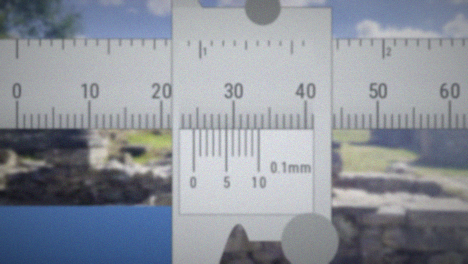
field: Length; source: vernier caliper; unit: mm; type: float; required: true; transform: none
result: 24.5 mm
